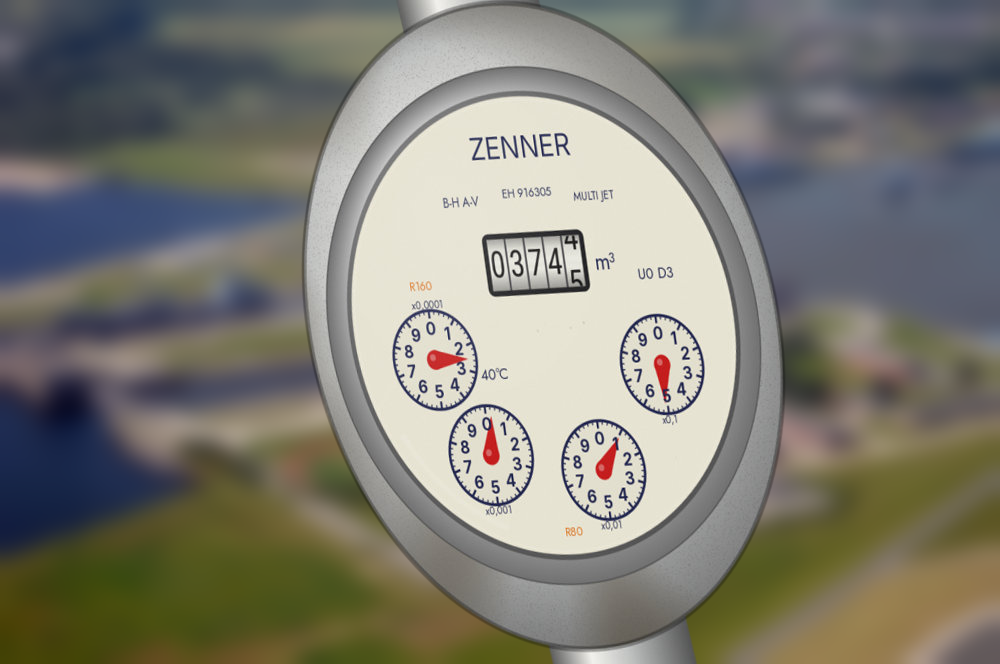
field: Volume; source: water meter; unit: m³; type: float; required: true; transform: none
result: 3744.5102 m³
